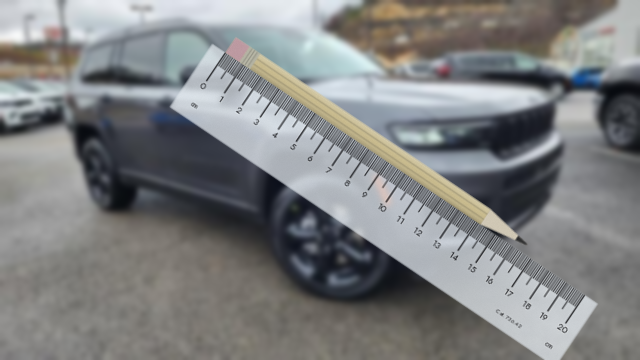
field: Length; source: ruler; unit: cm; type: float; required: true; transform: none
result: 16.5 cm
